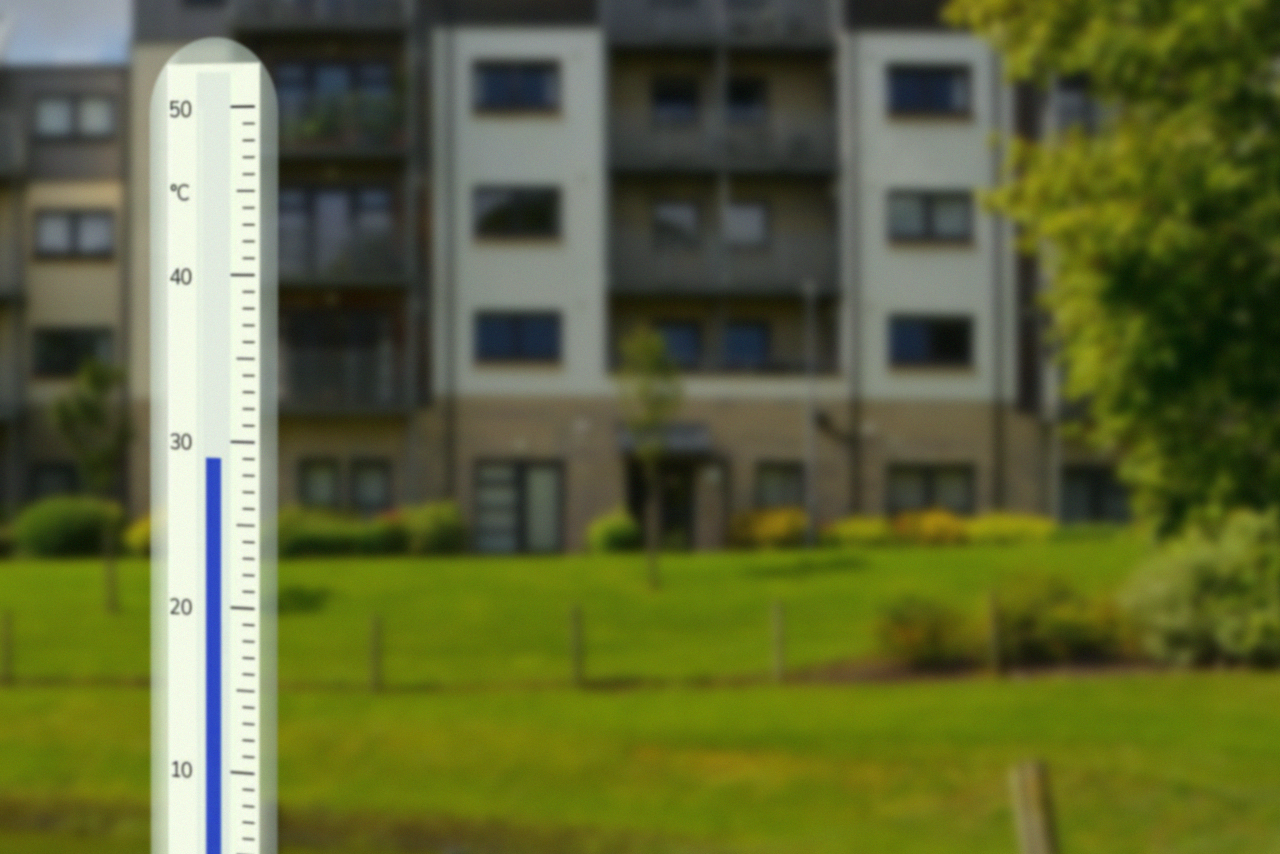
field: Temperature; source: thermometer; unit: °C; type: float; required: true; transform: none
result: 29 °C
